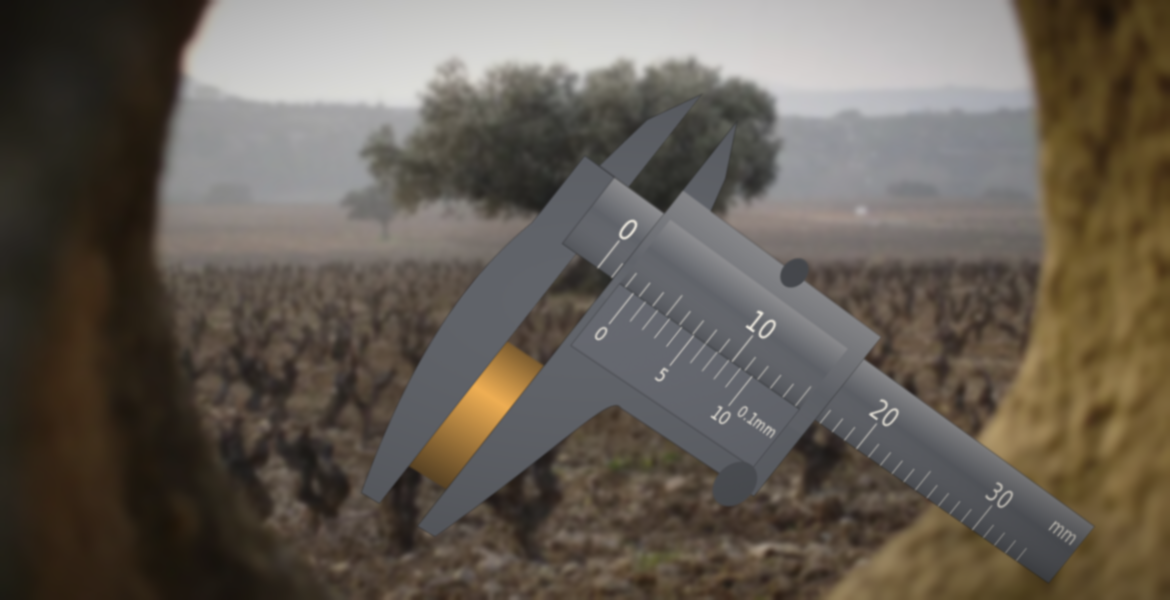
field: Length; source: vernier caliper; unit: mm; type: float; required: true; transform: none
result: 2.6 mm
